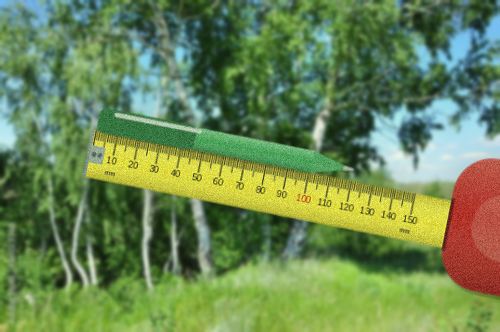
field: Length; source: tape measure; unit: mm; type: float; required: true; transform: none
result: 120 mm
